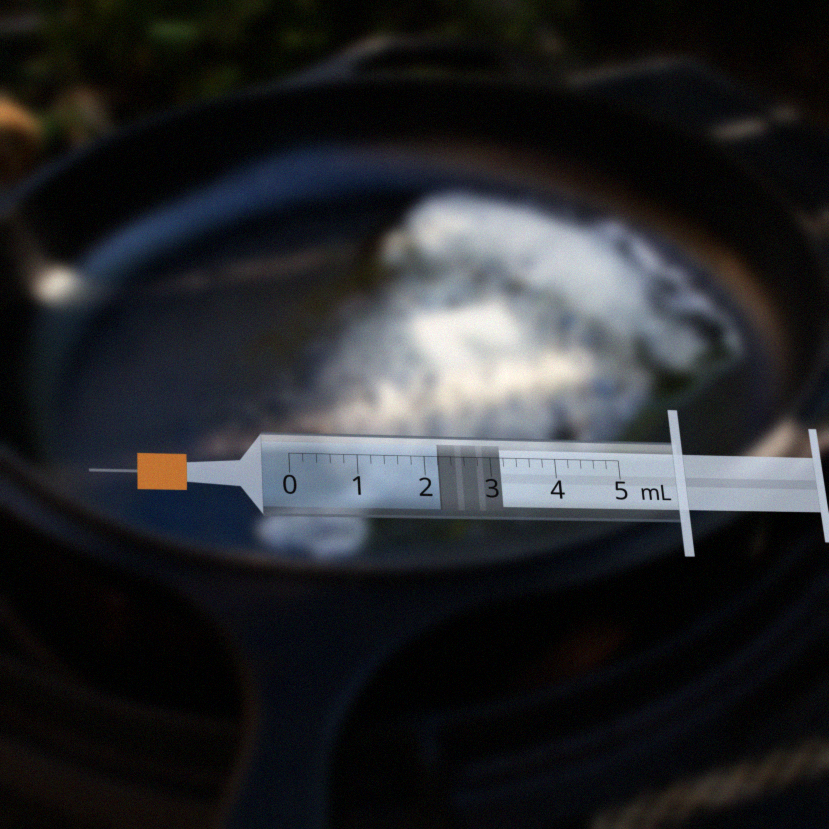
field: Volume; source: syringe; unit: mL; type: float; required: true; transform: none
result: 2.2 mL
